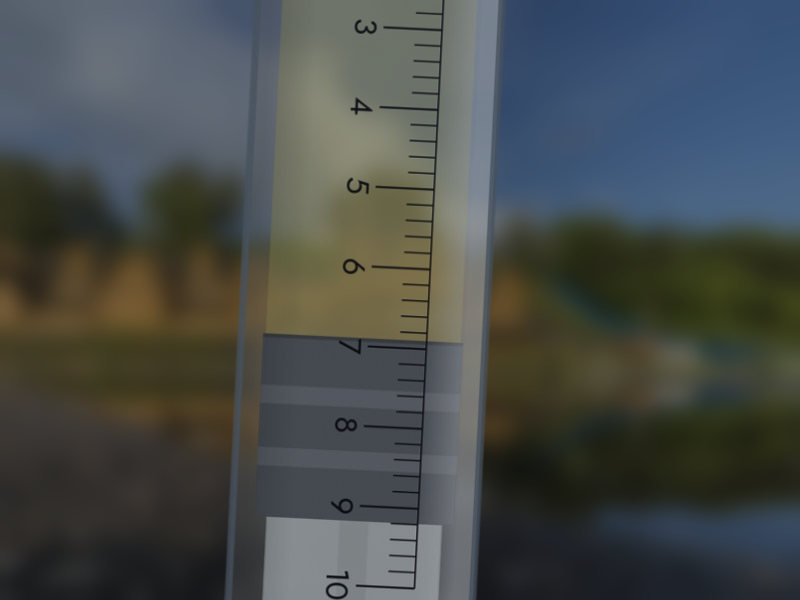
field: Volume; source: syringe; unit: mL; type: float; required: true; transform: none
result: 6.9 mL
